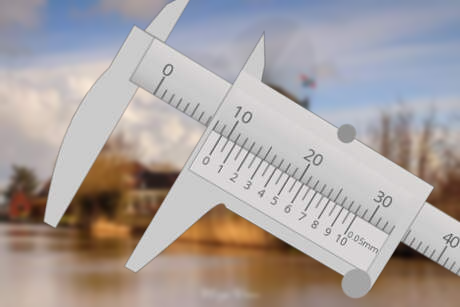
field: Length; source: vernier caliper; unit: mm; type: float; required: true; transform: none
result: 9.2 mm
